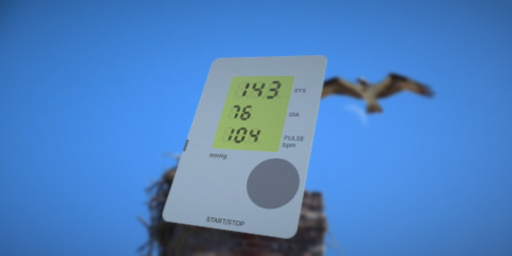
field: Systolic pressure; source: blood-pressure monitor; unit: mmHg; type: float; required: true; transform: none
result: 143 mmHg
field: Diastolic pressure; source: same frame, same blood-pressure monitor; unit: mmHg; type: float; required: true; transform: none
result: 76 mmHg
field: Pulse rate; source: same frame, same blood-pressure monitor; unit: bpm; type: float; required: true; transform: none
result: 104 bpm
